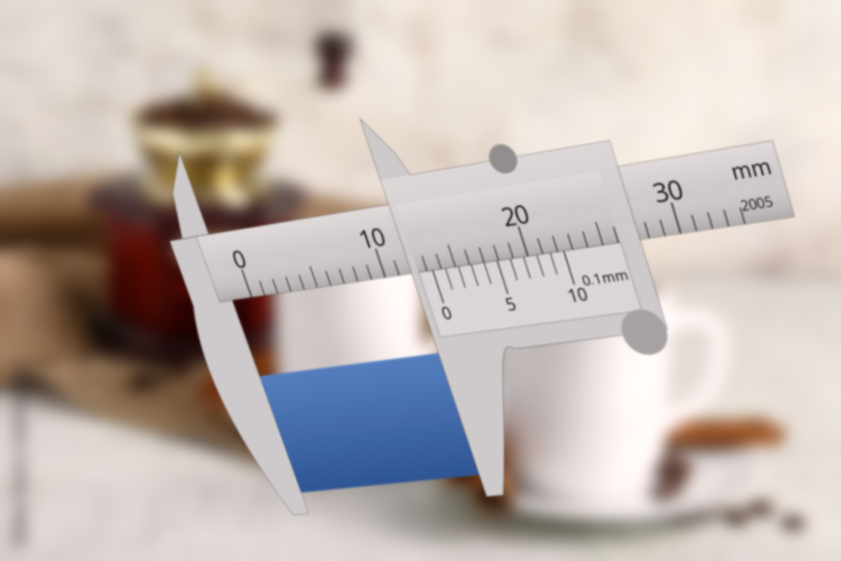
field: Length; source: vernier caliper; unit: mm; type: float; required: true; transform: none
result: 13.4 mm
